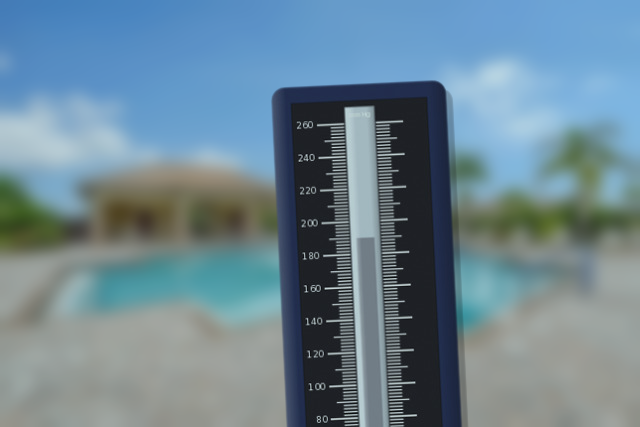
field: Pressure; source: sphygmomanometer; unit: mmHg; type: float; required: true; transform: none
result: 190 mmHg
